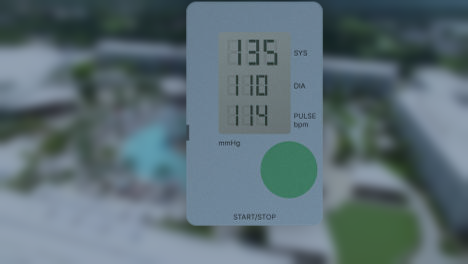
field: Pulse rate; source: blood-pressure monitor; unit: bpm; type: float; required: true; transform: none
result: 114 bpm
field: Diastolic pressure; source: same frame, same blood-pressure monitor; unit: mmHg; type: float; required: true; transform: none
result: 110 mmHg
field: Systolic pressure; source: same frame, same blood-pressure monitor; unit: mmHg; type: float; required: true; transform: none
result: 135 mmHg
